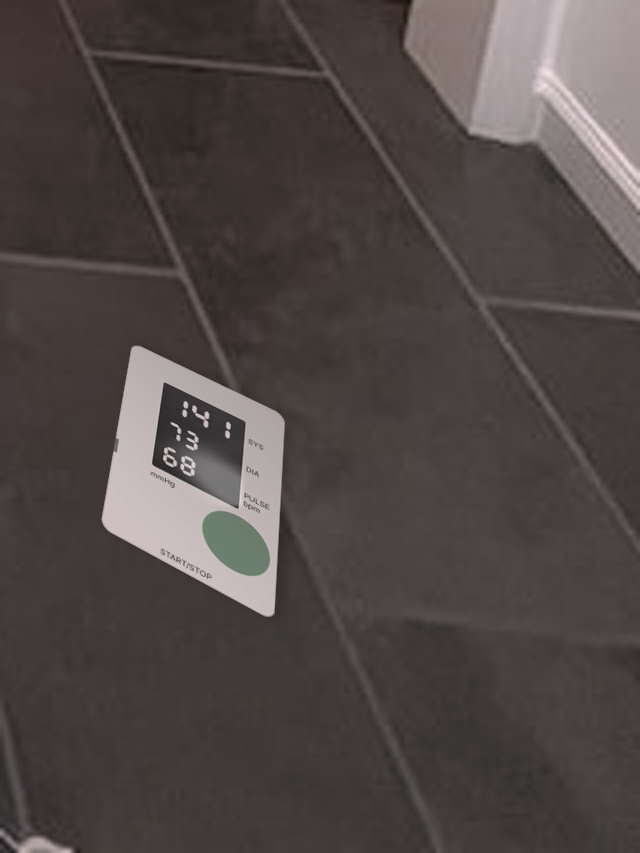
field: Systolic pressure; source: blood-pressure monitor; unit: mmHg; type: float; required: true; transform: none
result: 141 mmHg
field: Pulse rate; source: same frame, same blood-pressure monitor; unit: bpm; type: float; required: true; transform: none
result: 68 bpm
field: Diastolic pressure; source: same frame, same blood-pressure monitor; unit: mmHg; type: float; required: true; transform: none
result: 73 mmHg
